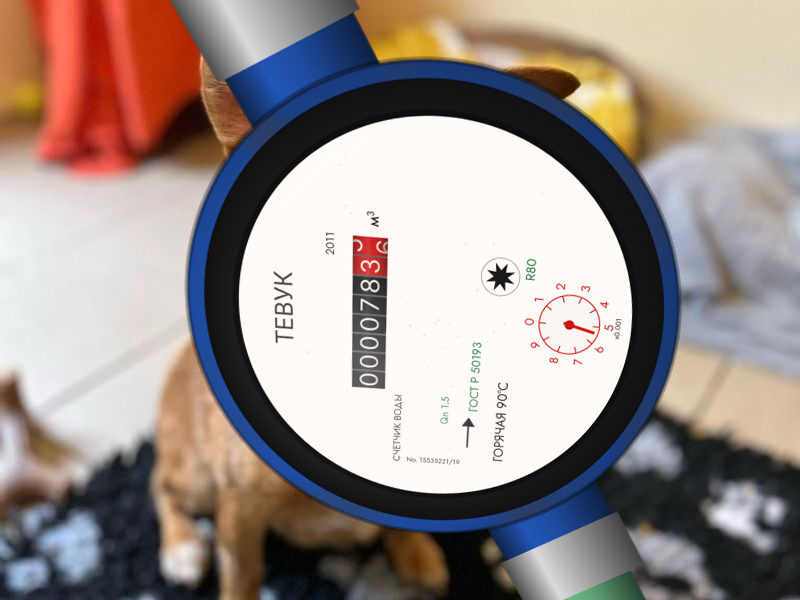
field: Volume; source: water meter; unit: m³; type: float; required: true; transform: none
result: 78.355 m³
